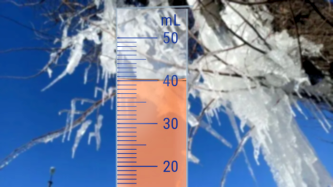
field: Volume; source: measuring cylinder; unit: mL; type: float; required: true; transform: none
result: 40 mL
